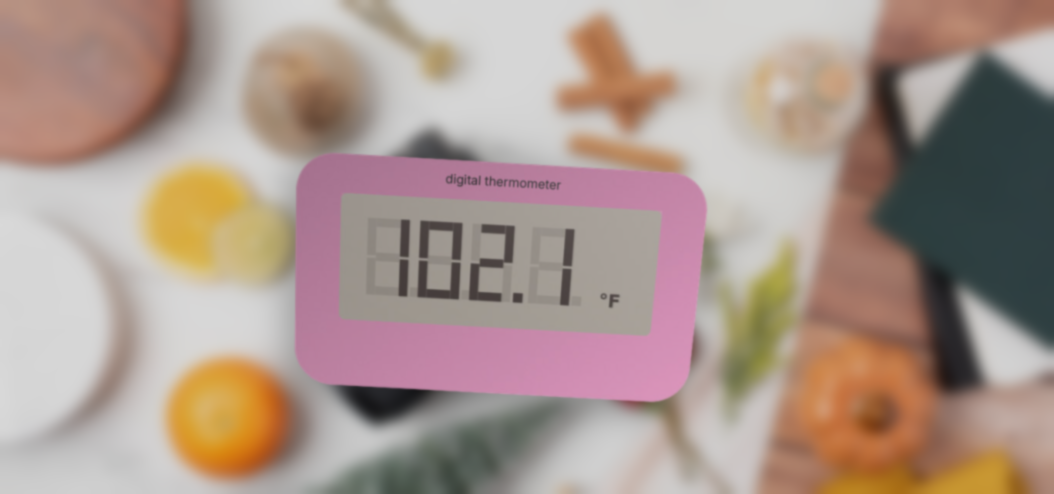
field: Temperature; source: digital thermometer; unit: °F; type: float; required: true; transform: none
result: 102.1 °F
